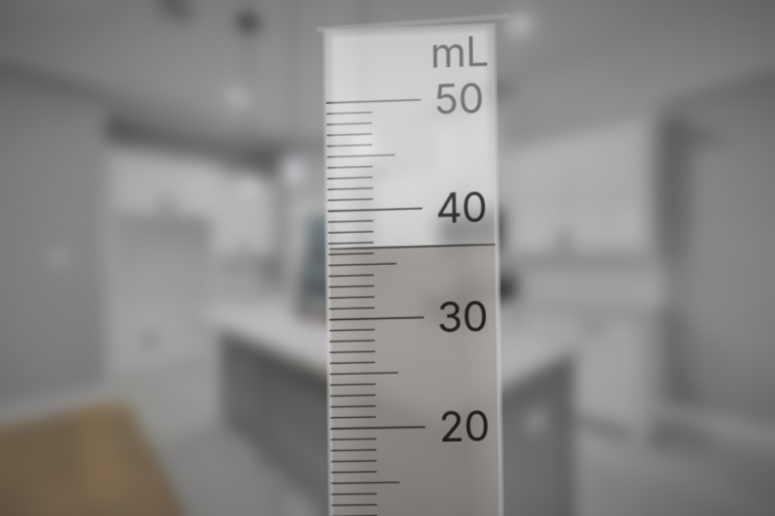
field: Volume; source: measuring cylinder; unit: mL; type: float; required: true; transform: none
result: 36.5 mL
